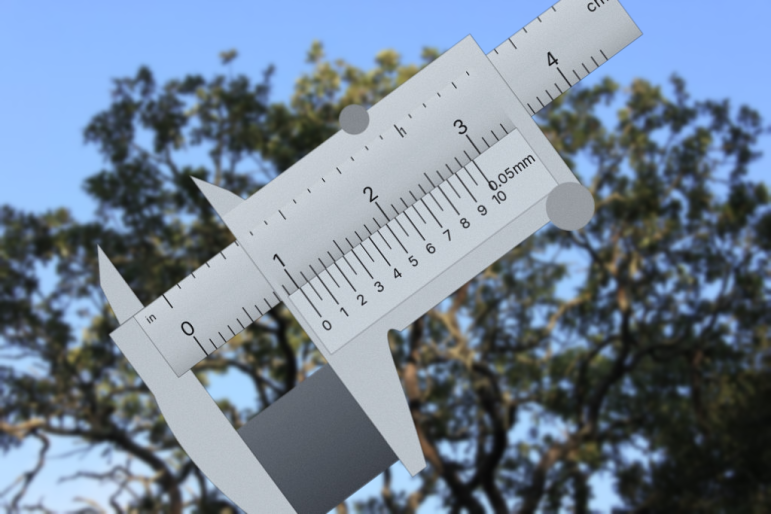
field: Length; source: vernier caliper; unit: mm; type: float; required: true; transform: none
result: 10.1 mm
